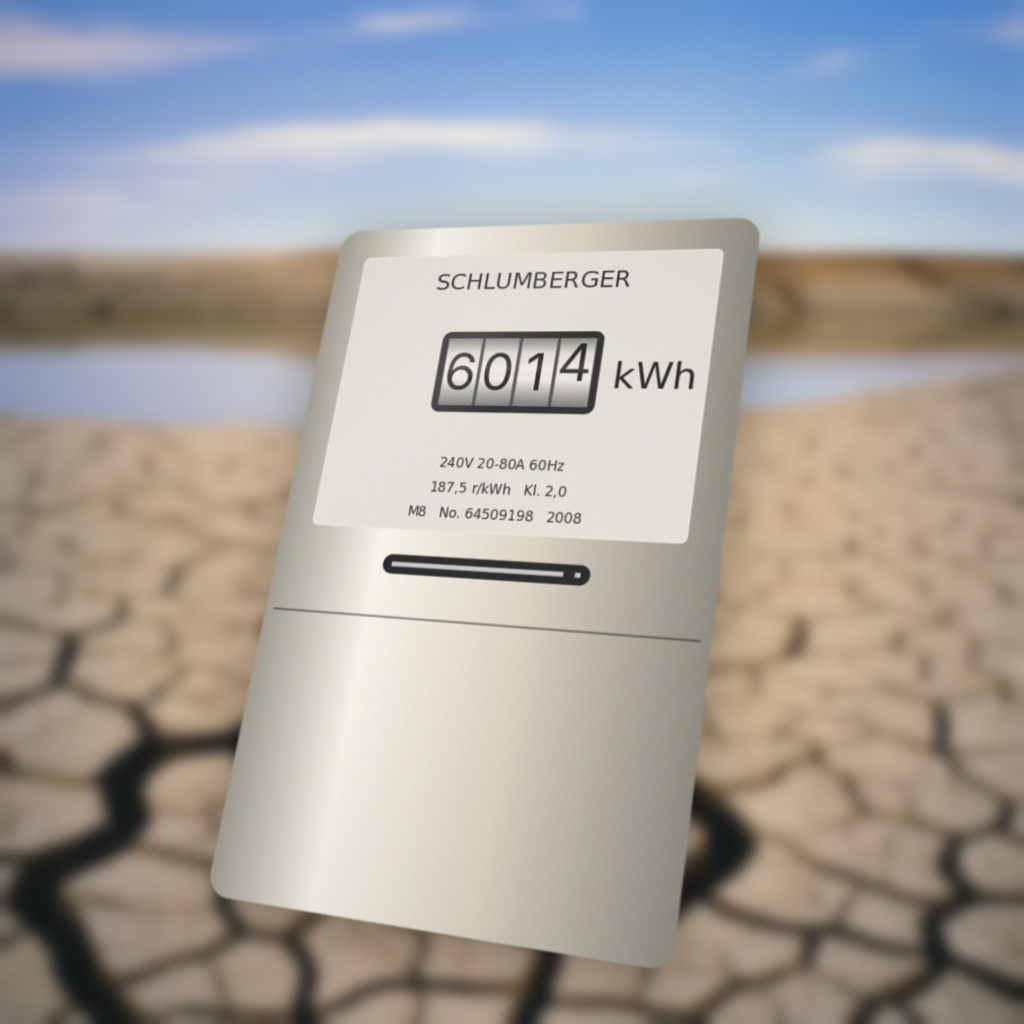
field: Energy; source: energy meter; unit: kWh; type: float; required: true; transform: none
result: 6014 kWh
